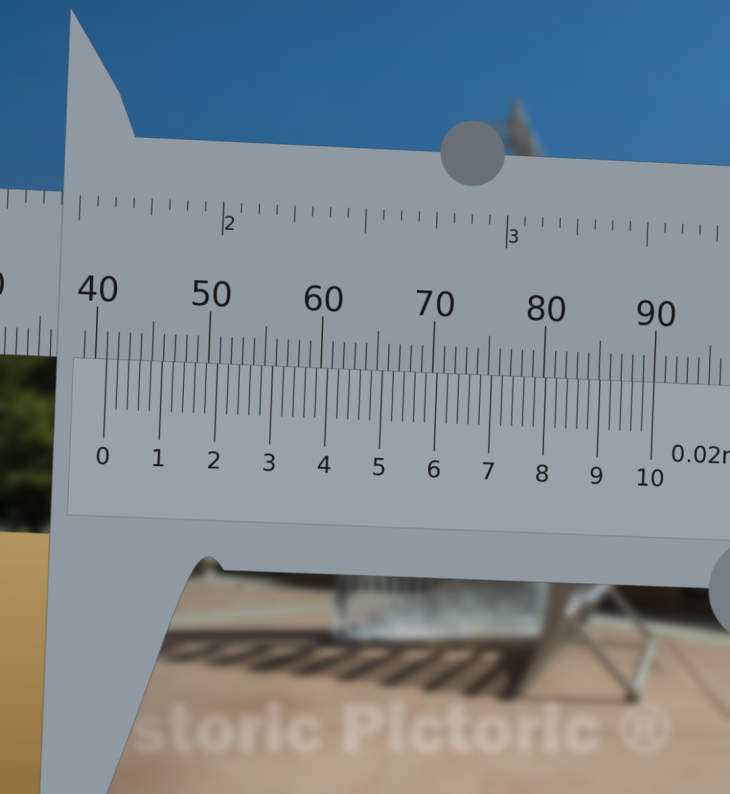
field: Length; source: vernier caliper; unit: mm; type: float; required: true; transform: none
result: 41.0 mm
